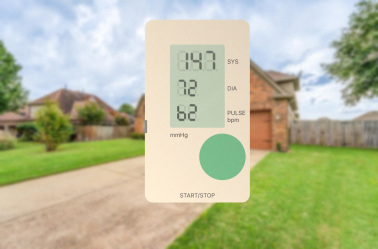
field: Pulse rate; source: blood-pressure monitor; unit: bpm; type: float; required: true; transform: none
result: 62 bpm
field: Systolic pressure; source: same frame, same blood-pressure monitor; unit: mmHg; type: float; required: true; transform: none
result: 147 mmHg
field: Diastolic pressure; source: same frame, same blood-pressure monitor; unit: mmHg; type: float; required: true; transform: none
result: 72 mmHg
